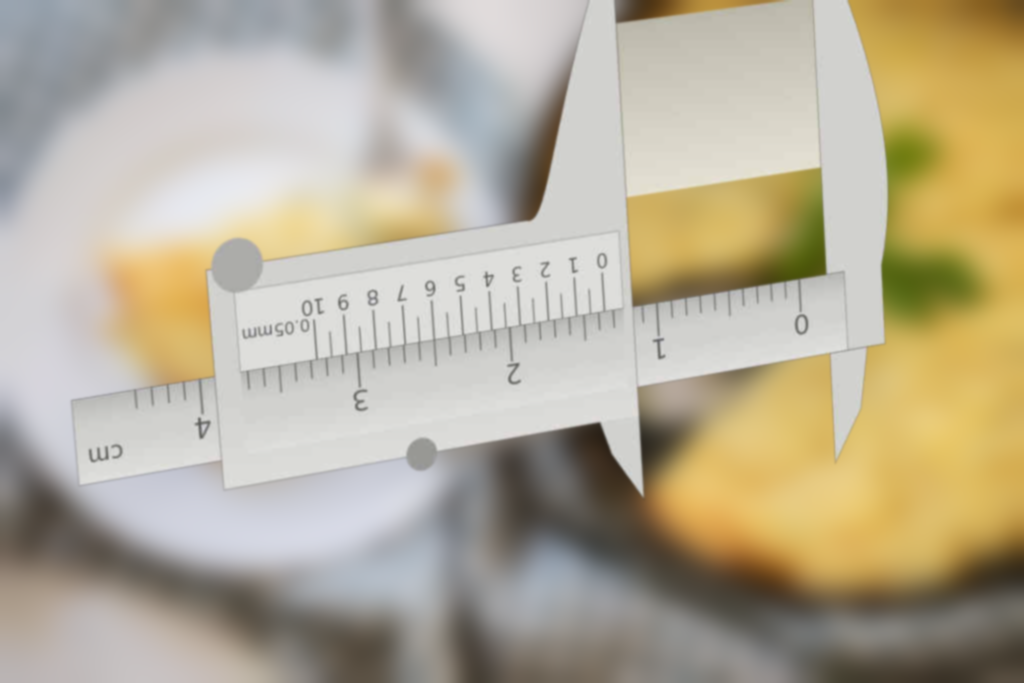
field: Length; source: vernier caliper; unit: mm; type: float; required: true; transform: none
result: 13.6 mm
